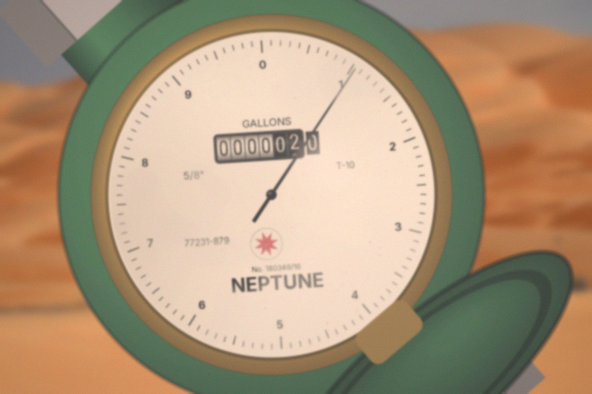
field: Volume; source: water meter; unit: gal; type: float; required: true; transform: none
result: 21.0 gal
